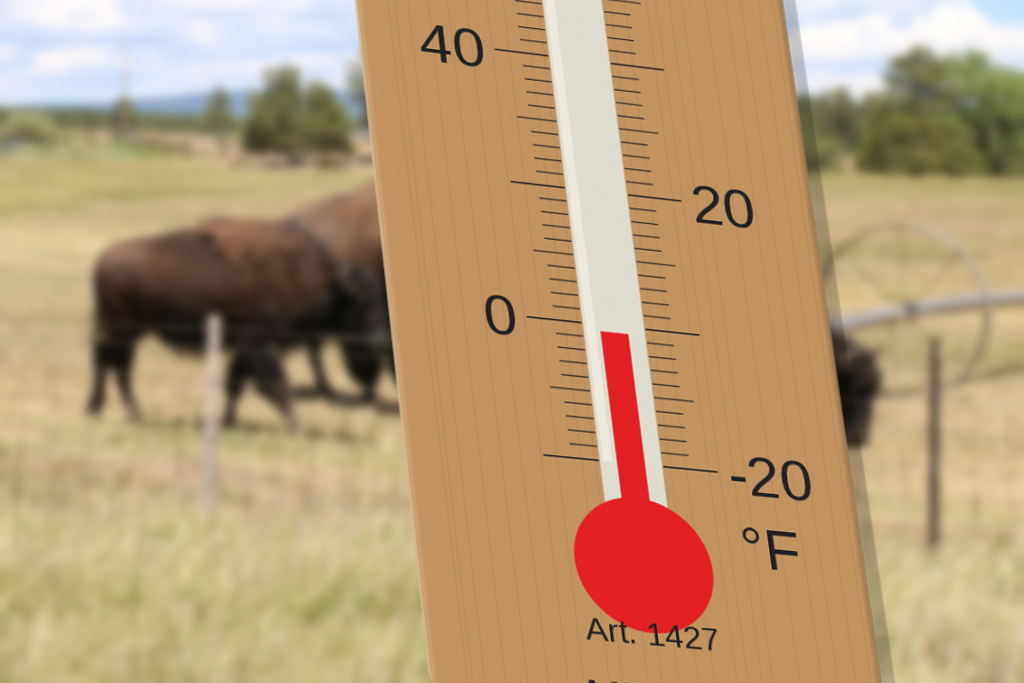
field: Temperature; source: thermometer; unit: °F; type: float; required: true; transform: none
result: -1 °F
